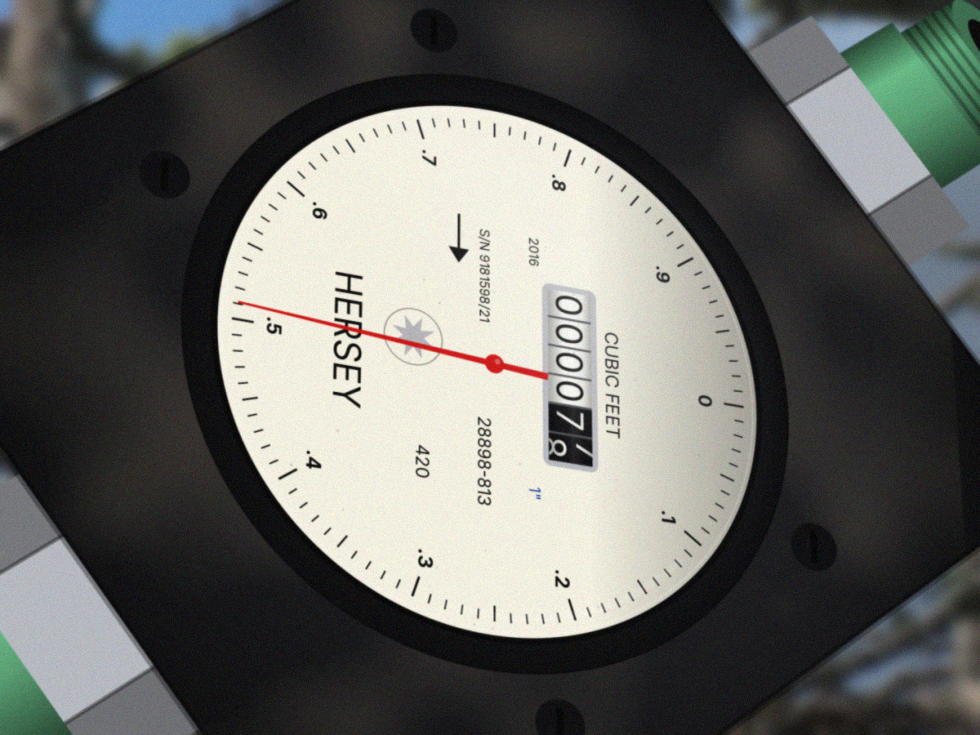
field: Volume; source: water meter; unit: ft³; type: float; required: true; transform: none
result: 77.51 ft³
